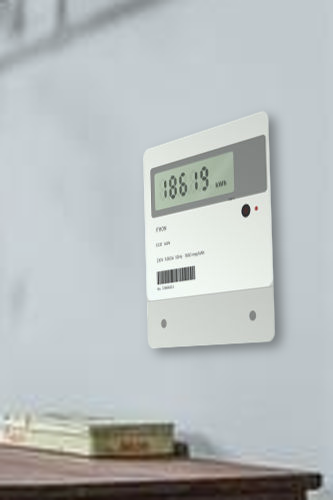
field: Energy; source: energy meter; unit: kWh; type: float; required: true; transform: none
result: 18619 kWh
